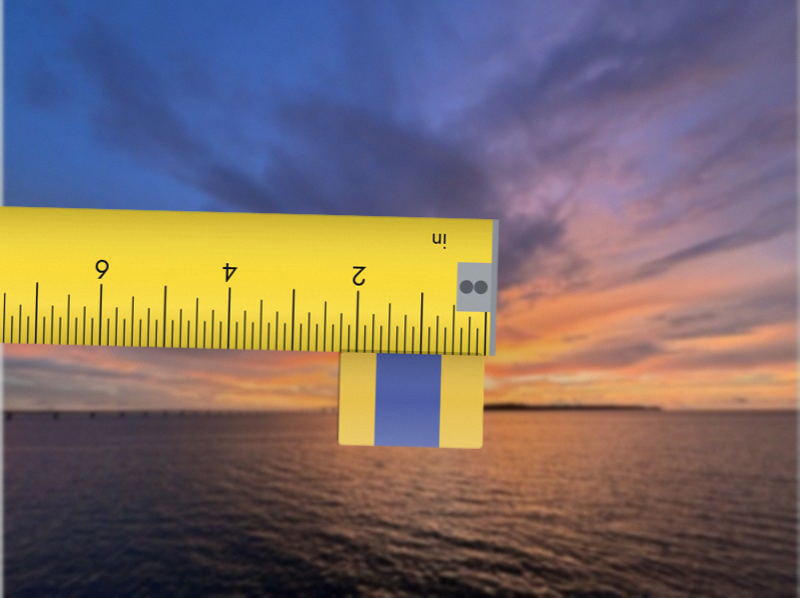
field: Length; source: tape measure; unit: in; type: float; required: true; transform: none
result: 2.25 in
